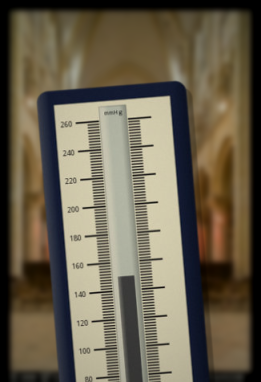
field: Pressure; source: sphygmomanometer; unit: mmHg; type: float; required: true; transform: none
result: 150 mmHg
